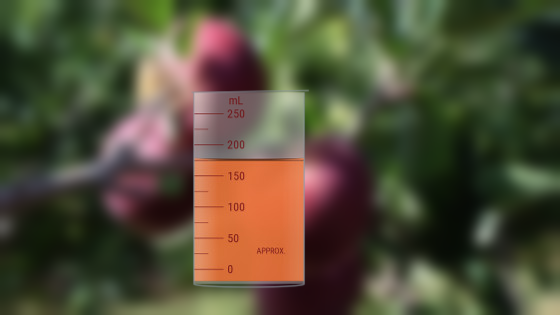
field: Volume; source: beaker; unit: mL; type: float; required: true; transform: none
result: 175 mL
